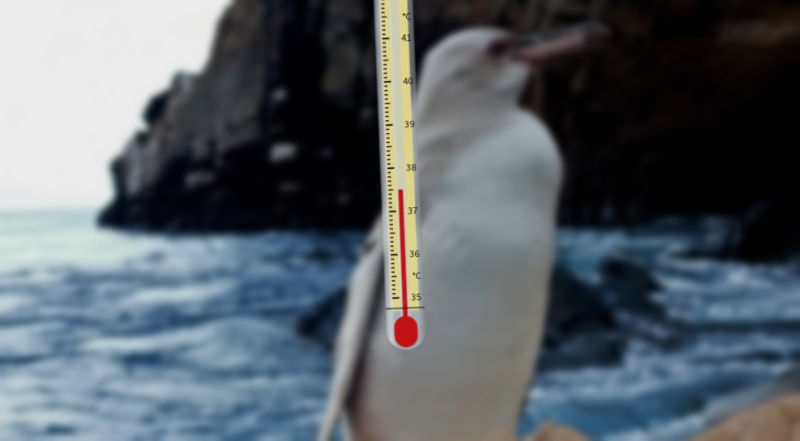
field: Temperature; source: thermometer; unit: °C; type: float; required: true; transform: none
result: 37.5 °C
